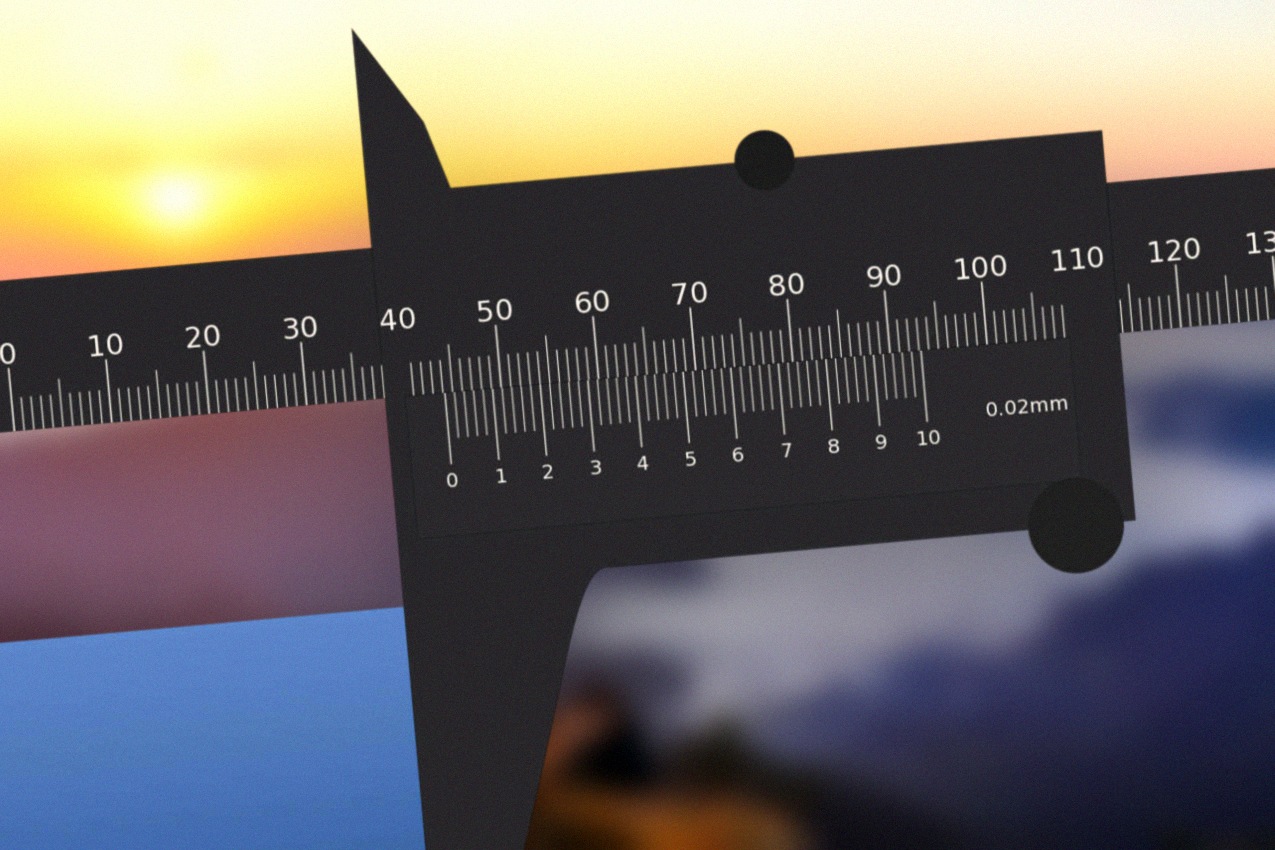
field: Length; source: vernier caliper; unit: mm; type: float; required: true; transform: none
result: 44.2 mm
